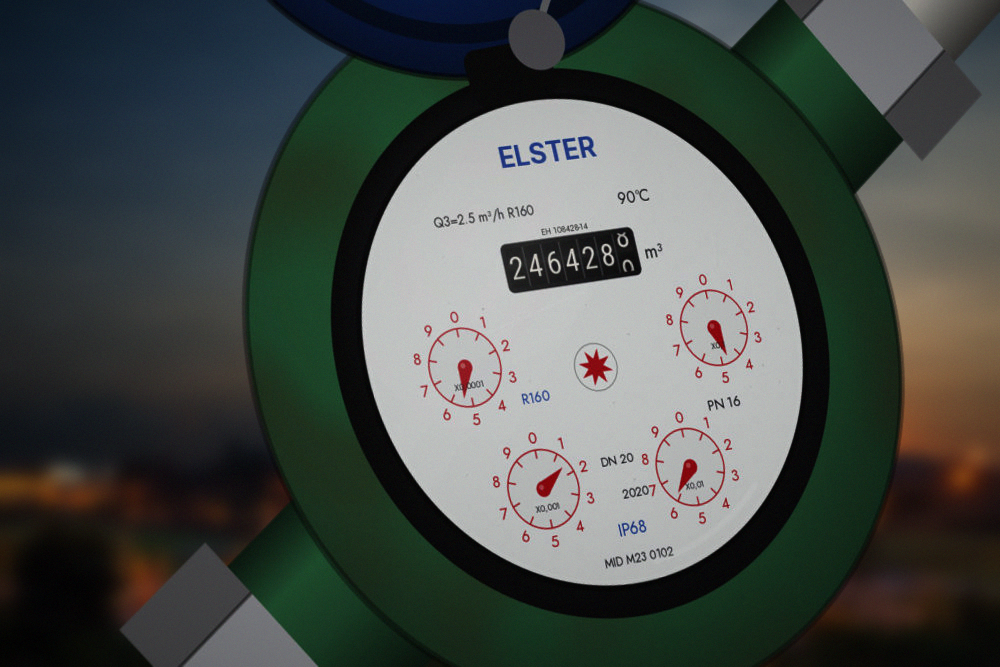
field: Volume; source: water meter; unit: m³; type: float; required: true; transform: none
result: 2464288.4615 m³
